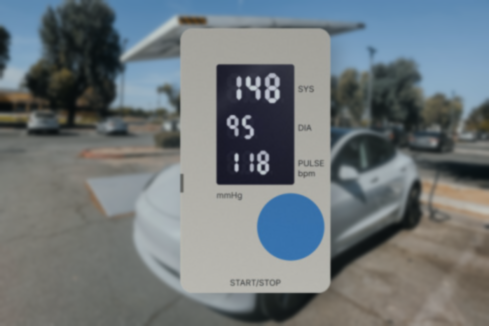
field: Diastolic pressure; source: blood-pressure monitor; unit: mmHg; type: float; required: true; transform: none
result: 95 mmHg
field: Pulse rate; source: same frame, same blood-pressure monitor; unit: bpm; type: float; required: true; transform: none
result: 118 bpm
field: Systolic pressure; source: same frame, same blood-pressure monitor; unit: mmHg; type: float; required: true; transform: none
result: 148 mmHg
